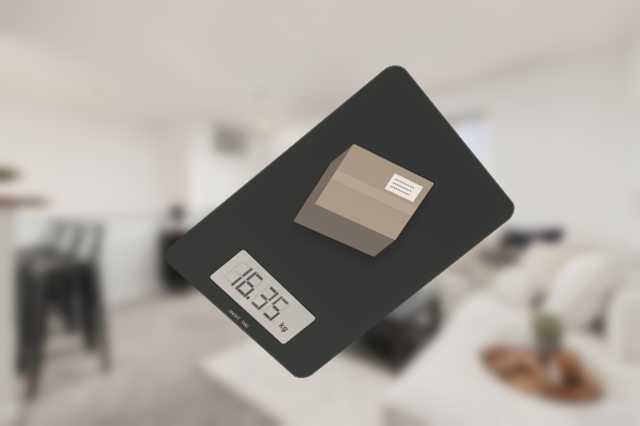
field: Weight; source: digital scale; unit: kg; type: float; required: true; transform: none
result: 16.35 kg
